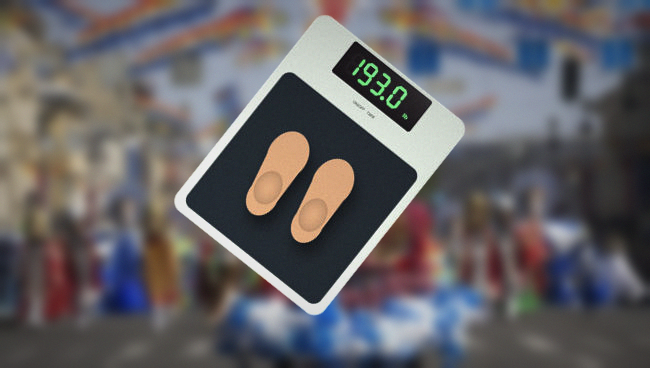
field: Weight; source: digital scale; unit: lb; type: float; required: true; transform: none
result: 193.0 lb
